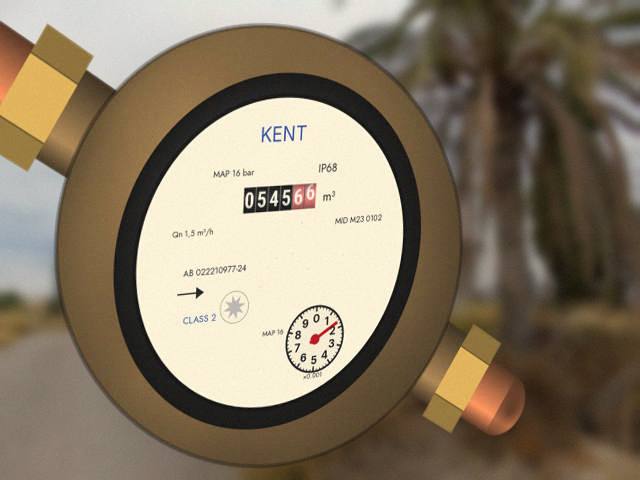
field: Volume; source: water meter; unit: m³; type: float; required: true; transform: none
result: 545.661 m³
